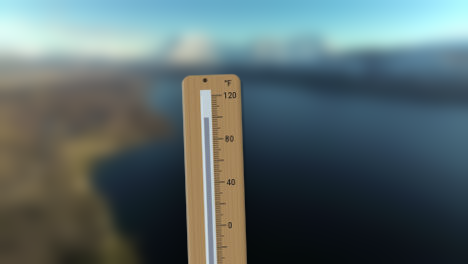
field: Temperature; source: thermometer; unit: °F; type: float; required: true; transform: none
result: 100 °F
